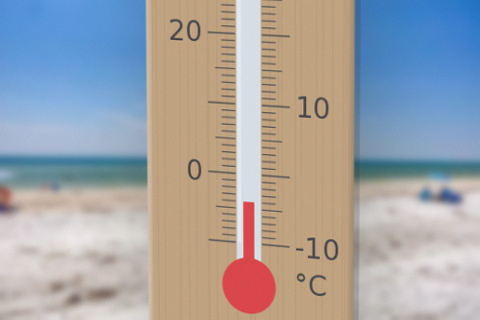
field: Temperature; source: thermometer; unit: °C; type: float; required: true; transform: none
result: -4 °C
